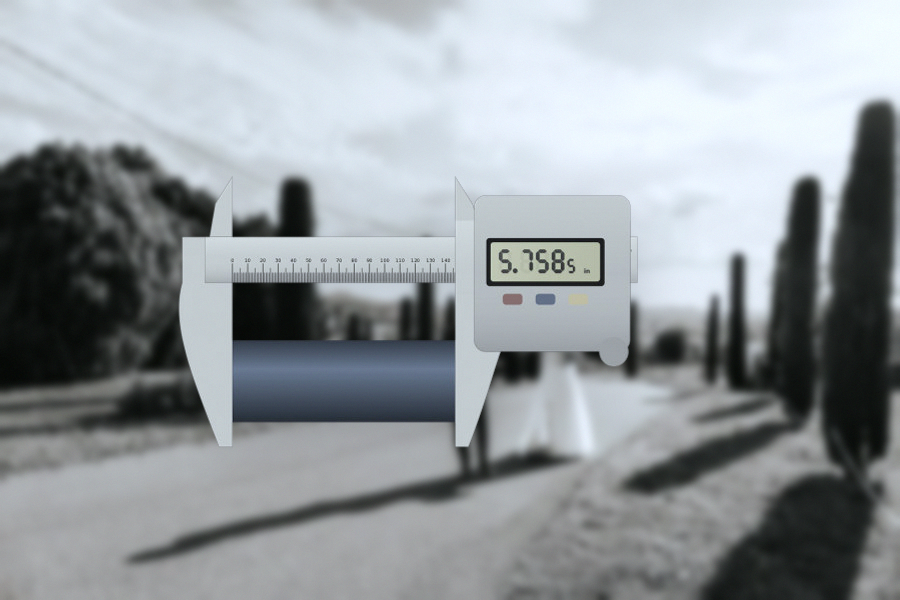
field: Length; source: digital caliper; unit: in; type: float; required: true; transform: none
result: 5.7585 in
